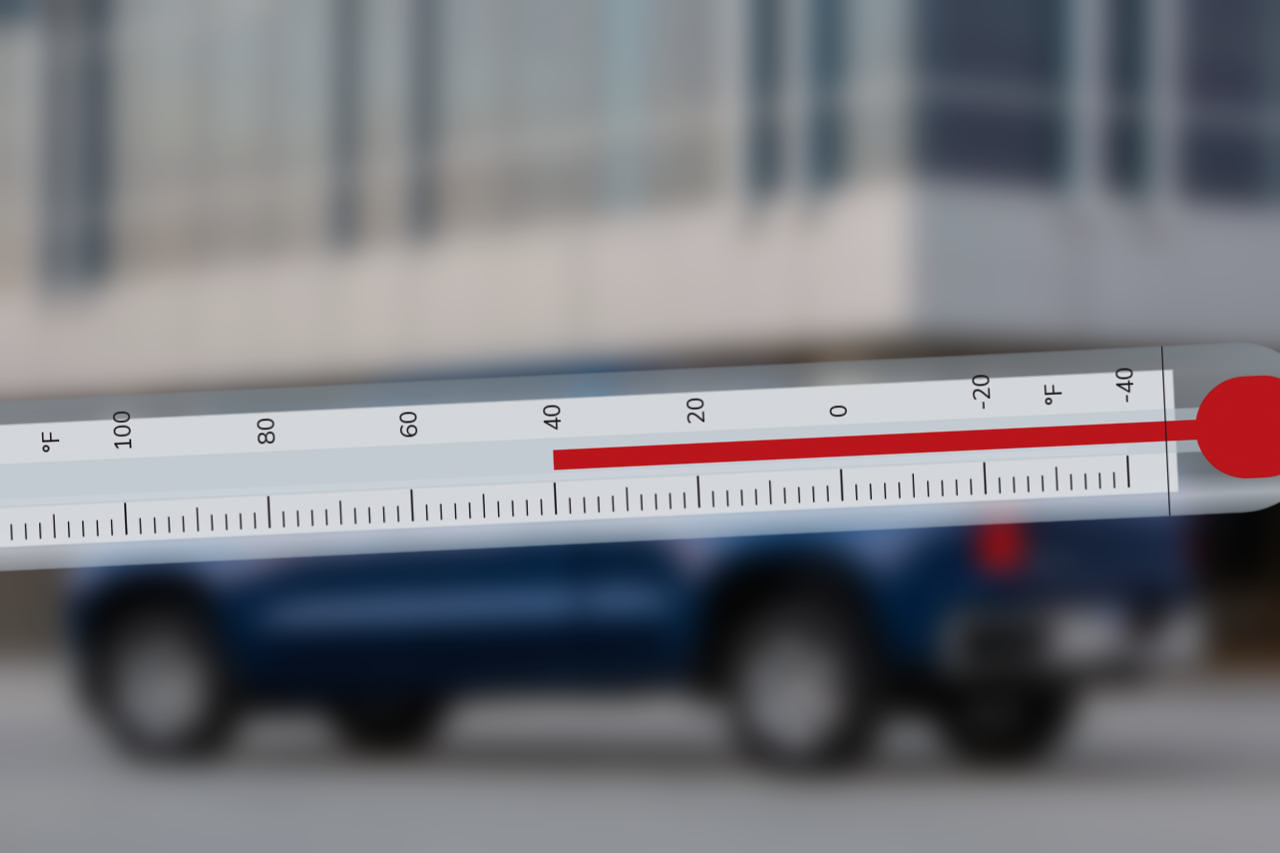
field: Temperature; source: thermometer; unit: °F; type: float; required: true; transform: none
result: 40 °F
